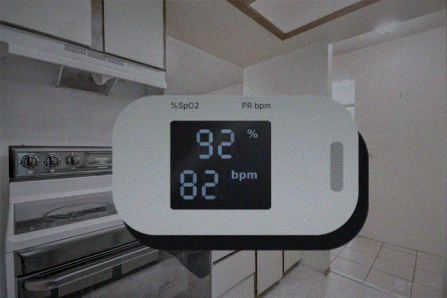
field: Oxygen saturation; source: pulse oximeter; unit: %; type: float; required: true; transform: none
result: 92 %
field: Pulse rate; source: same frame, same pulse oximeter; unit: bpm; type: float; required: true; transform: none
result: 82 bpm
